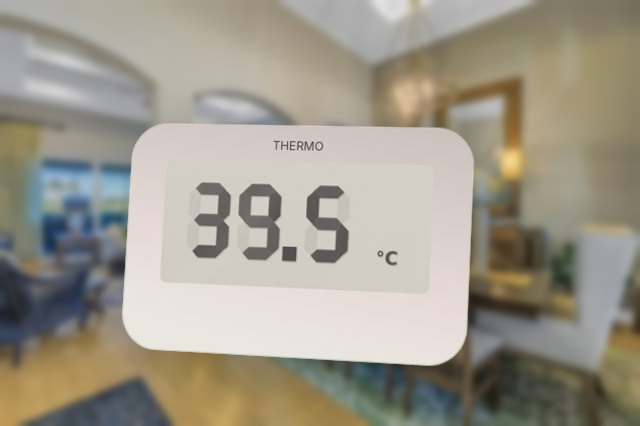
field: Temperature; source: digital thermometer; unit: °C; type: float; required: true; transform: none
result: 39.5 °C
